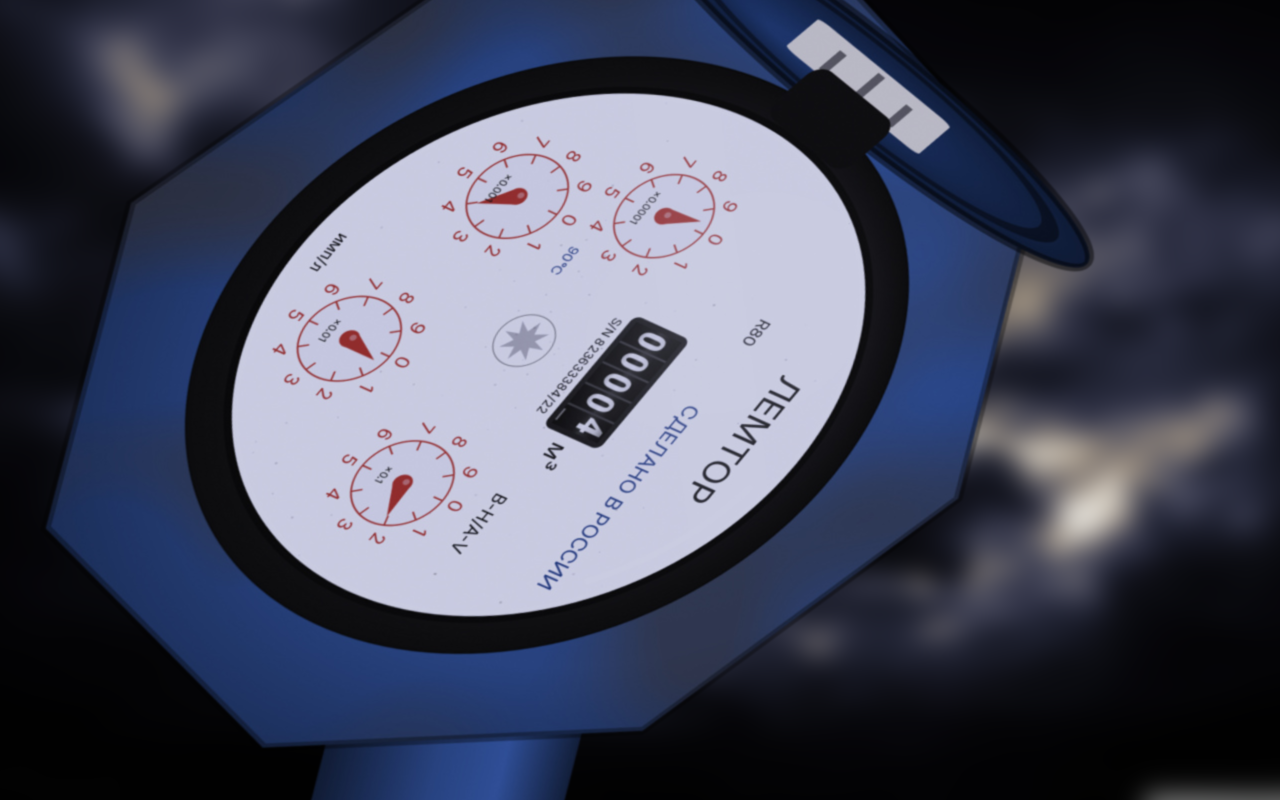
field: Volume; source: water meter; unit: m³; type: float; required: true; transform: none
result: 4.2039 m³
